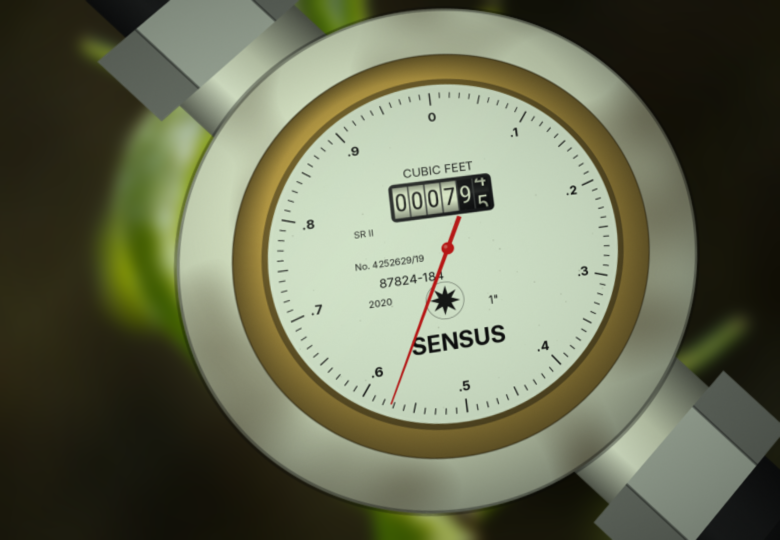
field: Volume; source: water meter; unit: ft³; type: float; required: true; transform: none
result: 794.57 ft³
